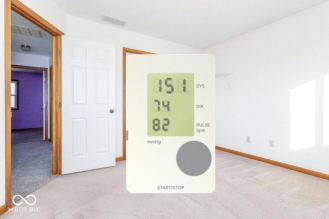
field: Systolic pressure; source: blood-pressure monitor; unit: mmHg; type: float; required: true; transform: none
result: 151 mmHg
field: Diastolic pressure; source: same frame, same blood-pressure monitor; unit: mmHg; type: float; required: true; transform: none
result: 74 mmHg
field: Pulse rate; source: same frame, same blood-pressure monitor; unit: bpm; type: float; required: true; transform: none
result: 82 bpm
